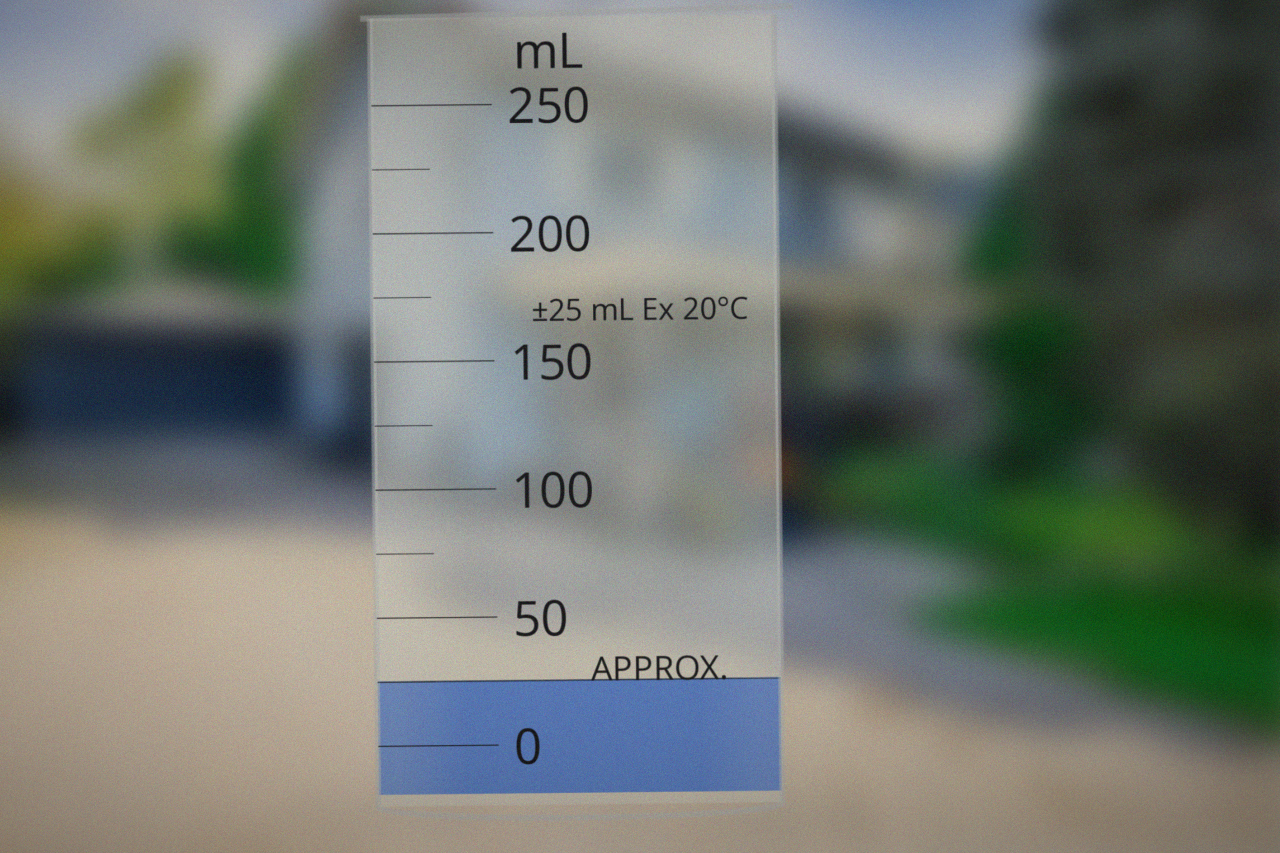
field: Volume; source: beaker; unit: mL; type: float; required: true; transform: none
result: 25 mL
